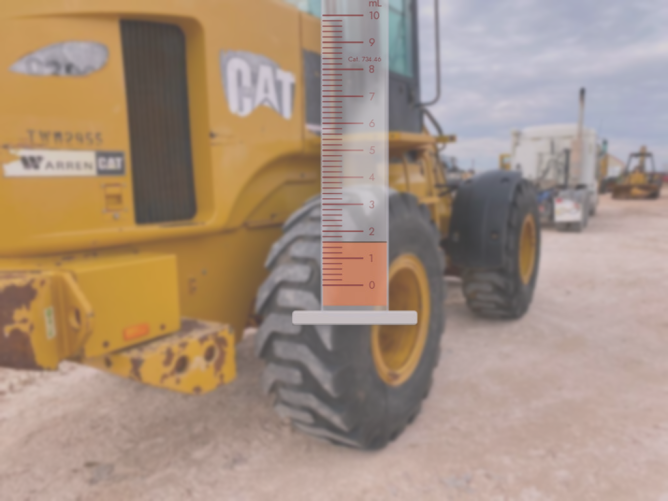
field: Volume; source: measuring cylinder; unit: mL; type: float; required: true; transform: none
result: 1.6 mL
